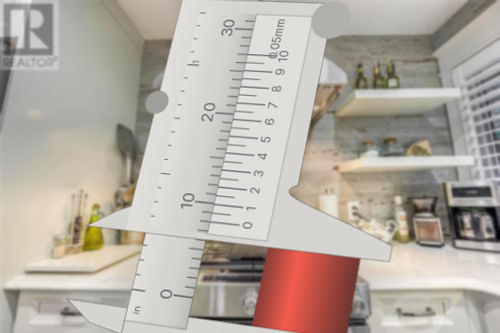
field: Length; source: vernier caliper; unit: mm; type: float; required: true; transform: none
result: 8.0 mm
